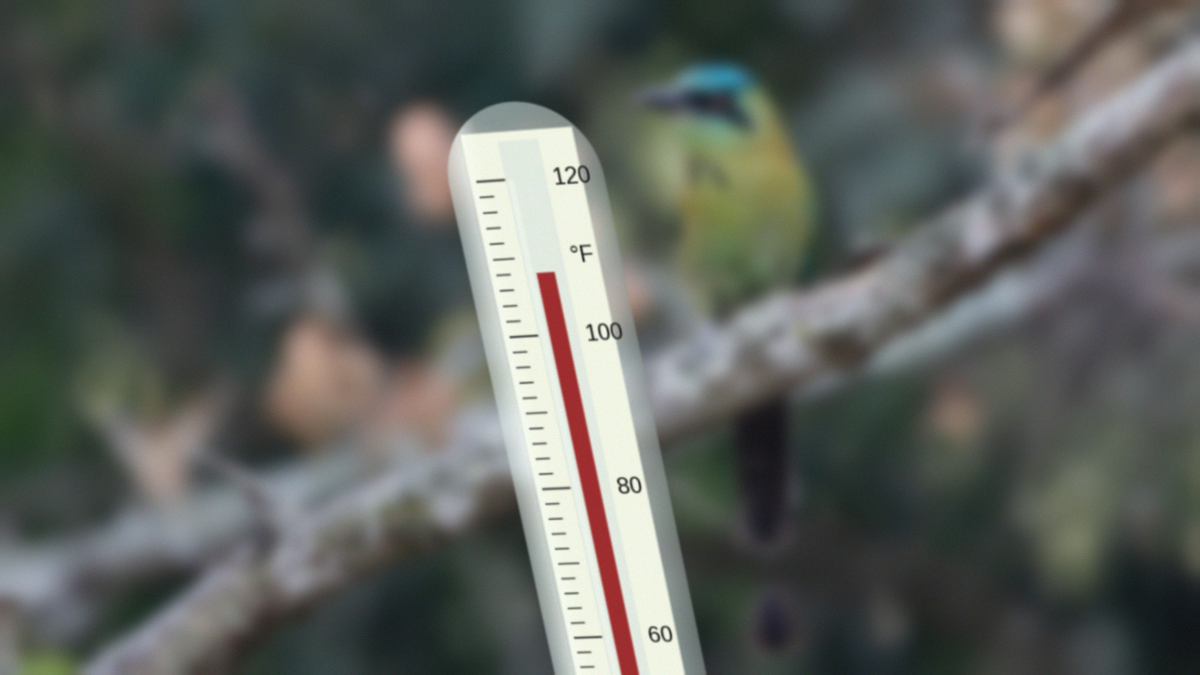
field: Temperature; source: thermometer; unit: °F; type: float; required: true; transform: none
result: 108 °F
